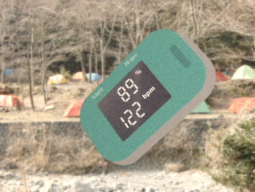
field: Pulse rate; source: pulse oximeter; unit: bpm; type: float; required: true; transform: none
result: 122 bpm
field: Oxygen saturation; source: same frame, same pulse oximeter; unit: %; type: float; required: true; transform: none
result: 89 %
